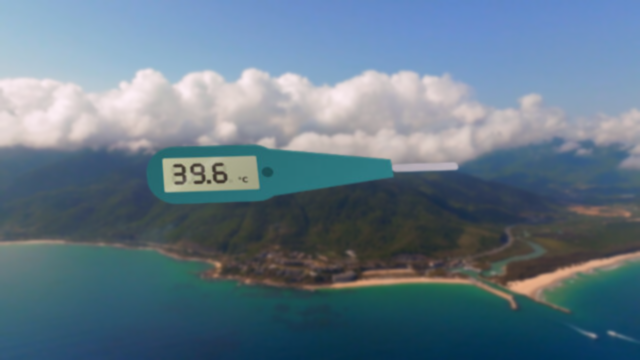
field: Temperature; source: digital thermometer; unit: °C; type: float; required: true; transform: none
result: 39.6 °C
